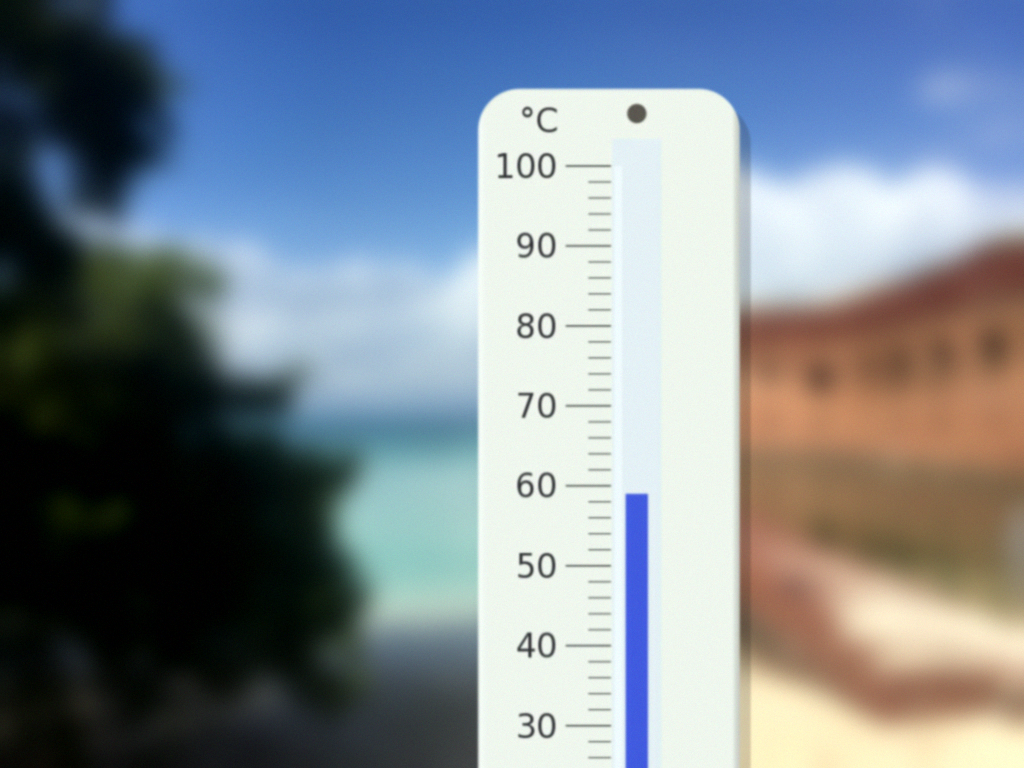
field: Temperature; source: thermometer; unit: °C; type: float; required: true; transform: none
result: 59 °C
